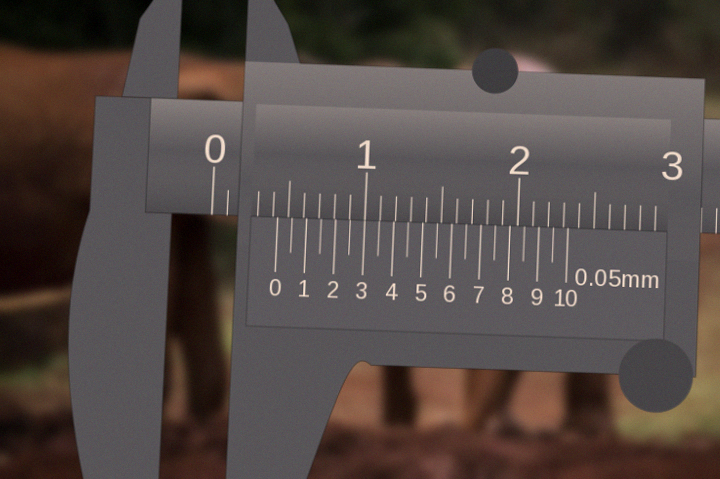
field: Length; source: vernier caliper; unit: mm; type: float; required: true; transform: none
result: 4.3 mm
